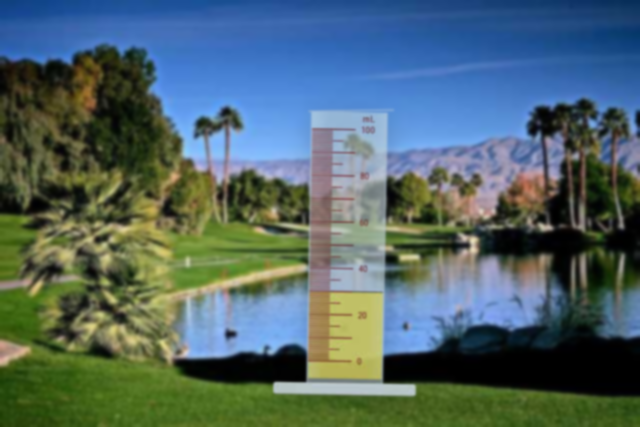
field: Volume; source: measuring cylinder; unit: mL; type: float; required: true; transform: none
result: 30 mL
